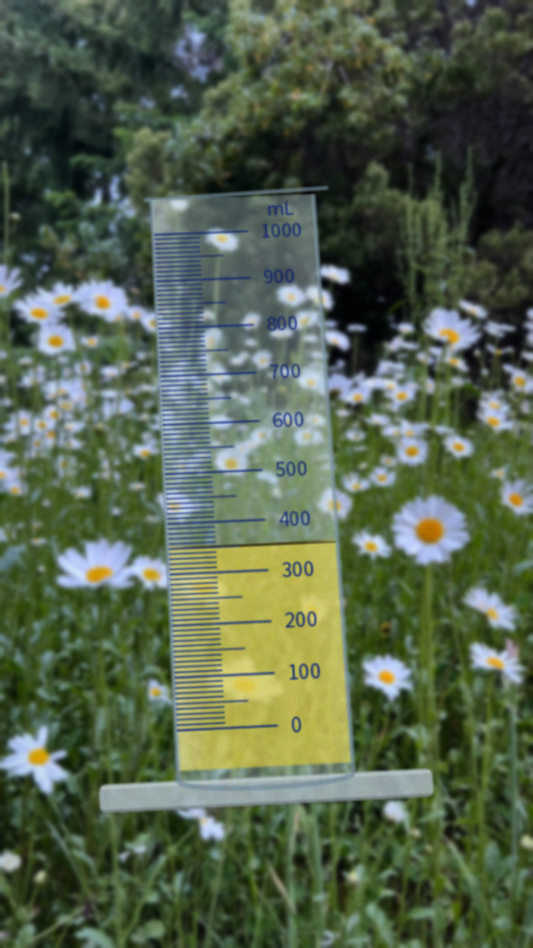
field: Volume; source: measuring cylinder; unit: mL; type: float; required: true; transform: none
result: 350 mL
